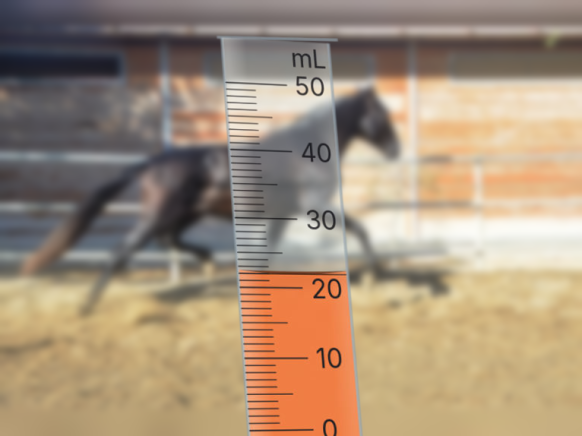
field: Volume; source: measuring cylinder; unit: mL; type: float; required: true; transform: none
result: 22 mL
